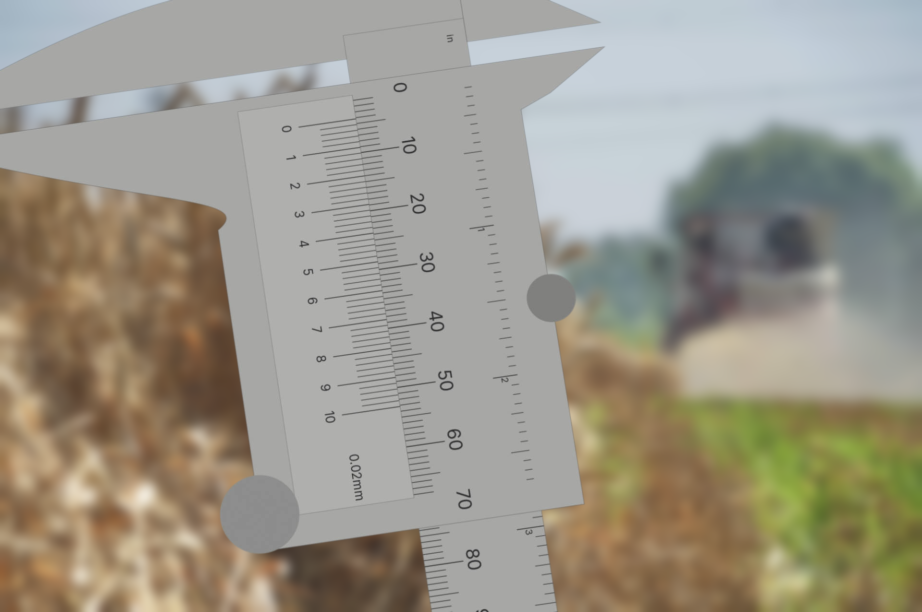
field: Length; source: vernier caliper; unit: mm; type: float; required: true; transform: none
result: 4.2 mm
